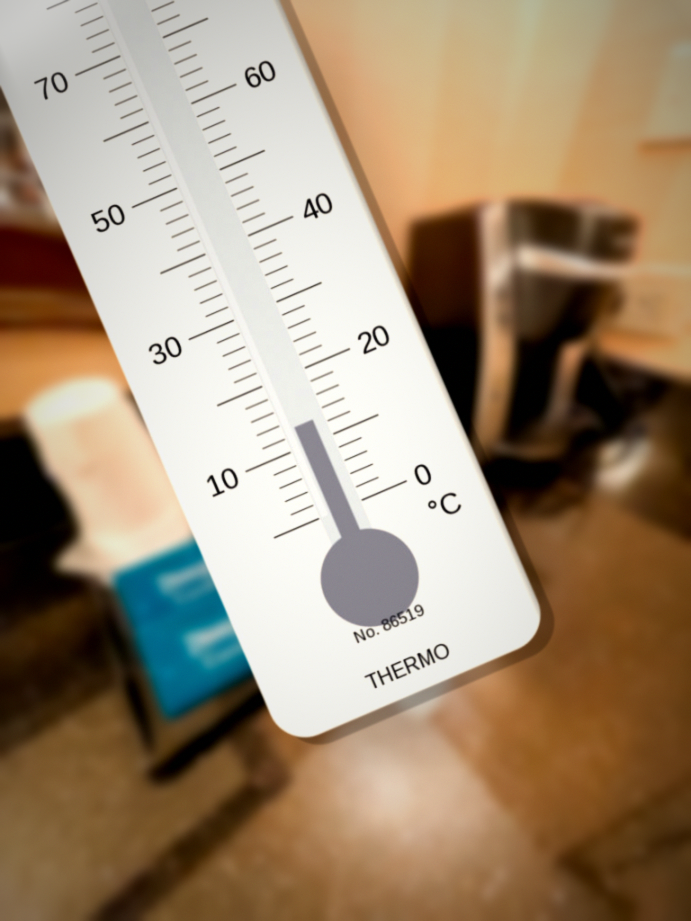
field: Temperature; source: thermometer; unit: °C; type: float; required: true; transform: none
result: 13 °C
